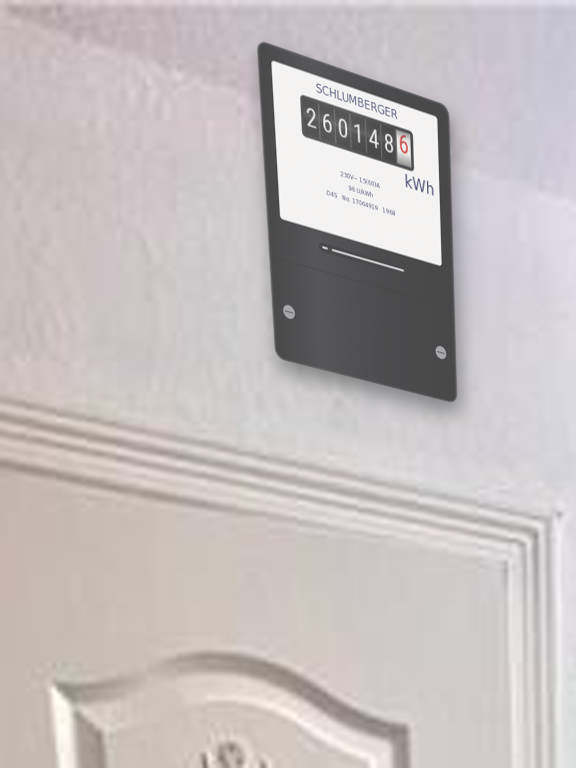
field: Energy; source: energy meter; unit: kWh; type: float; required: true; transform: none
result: 260148.6 kWh
